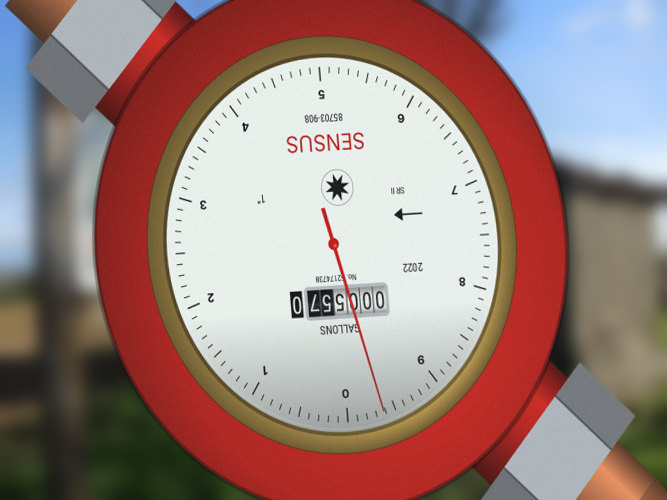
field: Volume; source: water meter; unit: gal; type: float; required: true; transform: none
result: 5569.6 gal
